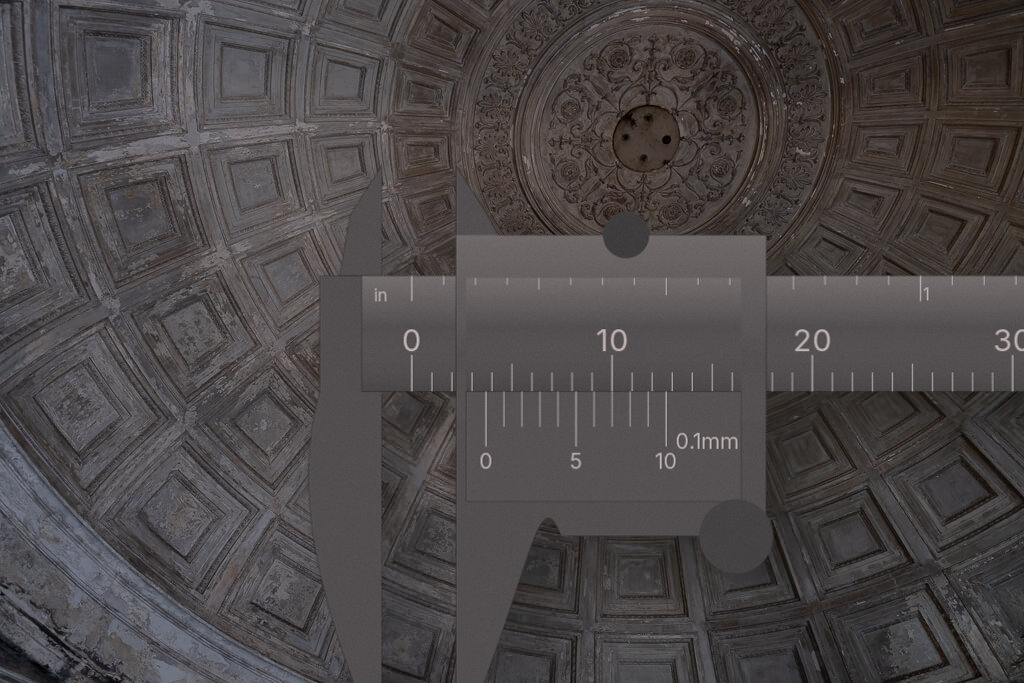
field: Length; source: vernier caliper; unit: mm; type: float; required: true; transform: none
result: 3.7 mm
